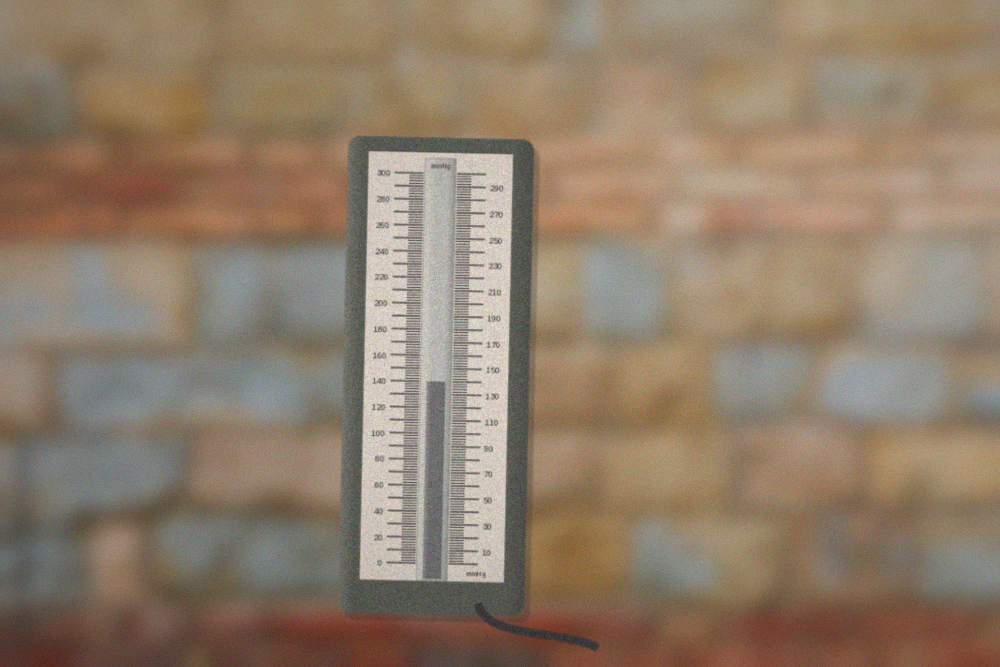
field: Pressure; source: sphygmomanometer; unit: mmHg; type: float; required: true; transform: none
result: 140 mmHg
